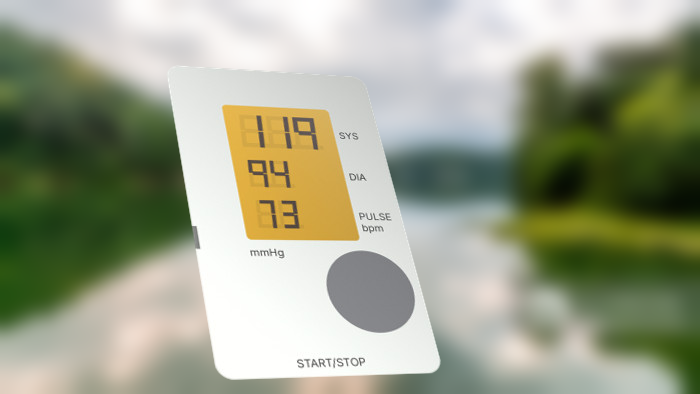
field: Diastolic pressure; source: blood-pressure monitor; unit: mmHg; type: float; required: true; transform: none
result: 94 mmHg
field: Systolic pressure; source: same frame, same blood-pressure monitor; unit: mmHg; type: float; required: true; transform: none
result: 119 mmHg
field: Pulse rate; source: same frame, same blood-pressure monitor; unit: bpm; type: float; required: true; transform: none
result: 73 bpm
